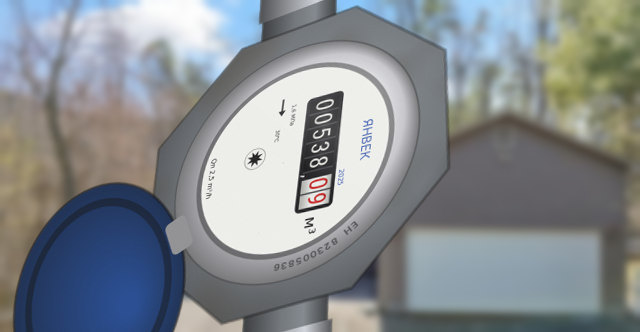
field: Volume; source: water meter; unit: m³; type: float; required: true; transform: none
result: 538.09 m³
